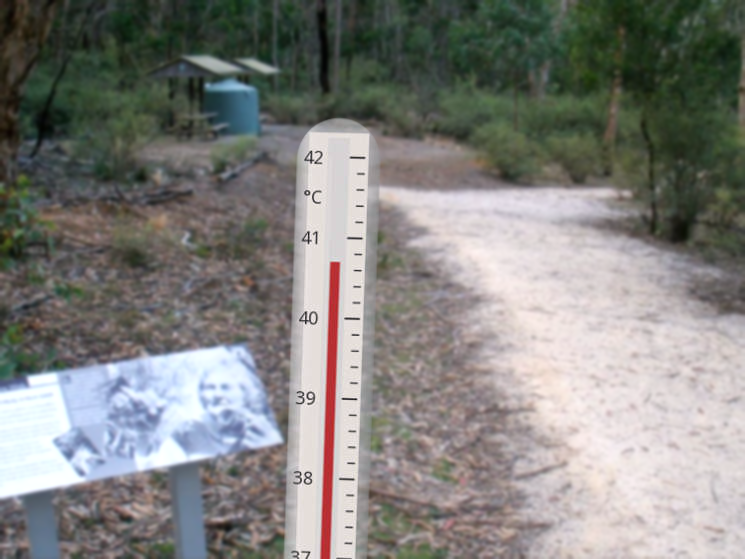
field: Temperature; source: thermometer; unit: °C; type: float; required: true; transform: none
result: 40.7 °C
